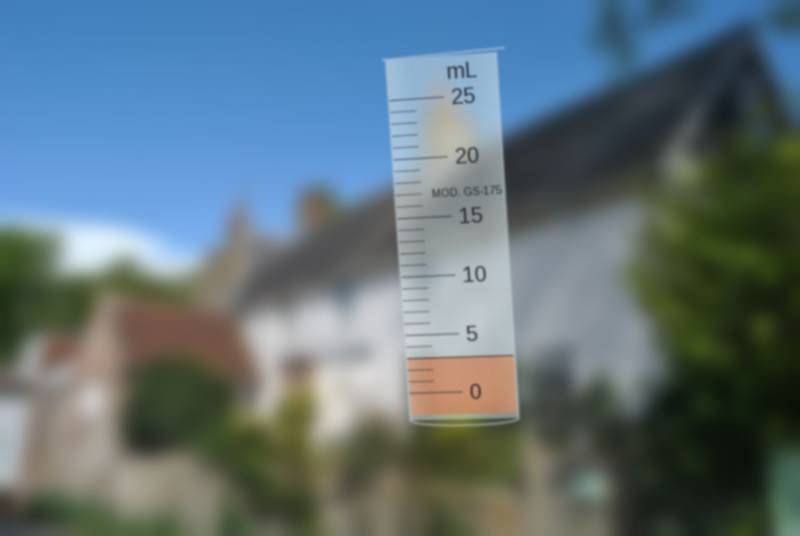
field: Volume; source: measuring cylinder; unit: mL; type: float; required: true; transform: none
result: 3 mL
